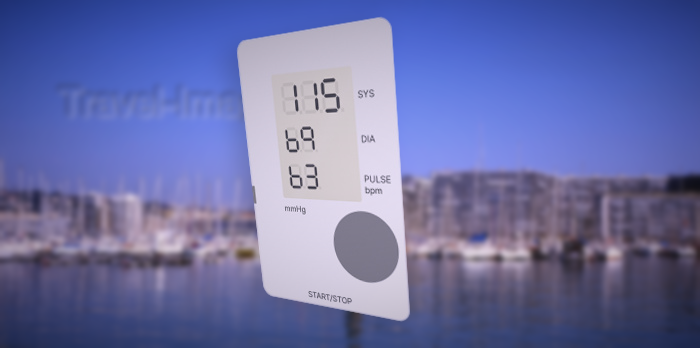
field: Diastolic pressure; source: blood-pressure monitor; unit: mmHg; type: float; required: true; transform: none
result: 69 mmHg
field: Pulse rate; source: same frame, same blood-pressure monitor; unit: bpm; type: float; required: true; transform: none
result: 63 bpm
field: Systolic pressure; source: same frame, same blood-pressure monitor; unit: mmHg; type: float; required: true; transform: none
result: 115 mmHg
